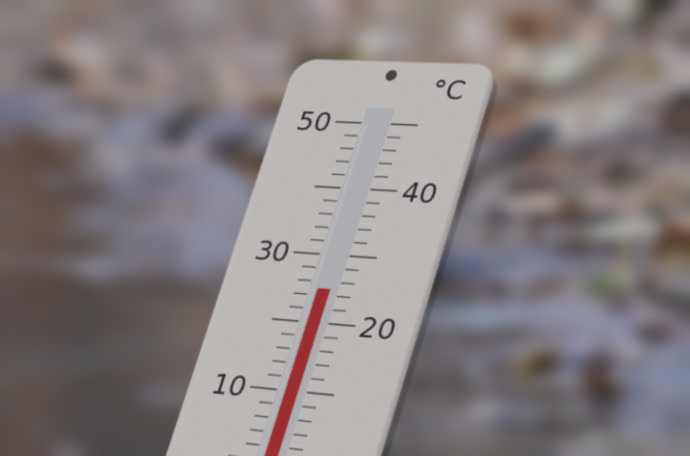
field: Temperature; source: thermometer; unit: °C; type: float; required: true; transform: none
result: 25 °C
